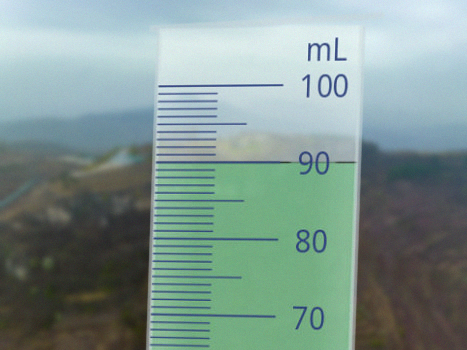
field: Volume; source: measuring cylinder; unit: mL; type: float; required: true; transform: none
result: 90 mL
